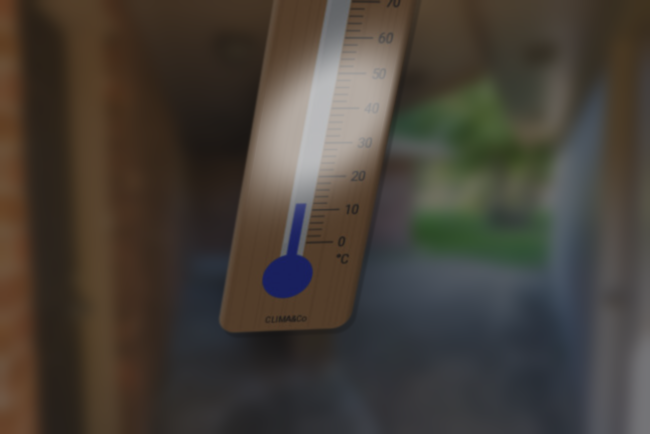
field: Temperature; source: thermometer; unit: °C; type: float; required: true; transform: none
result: 12 °C
